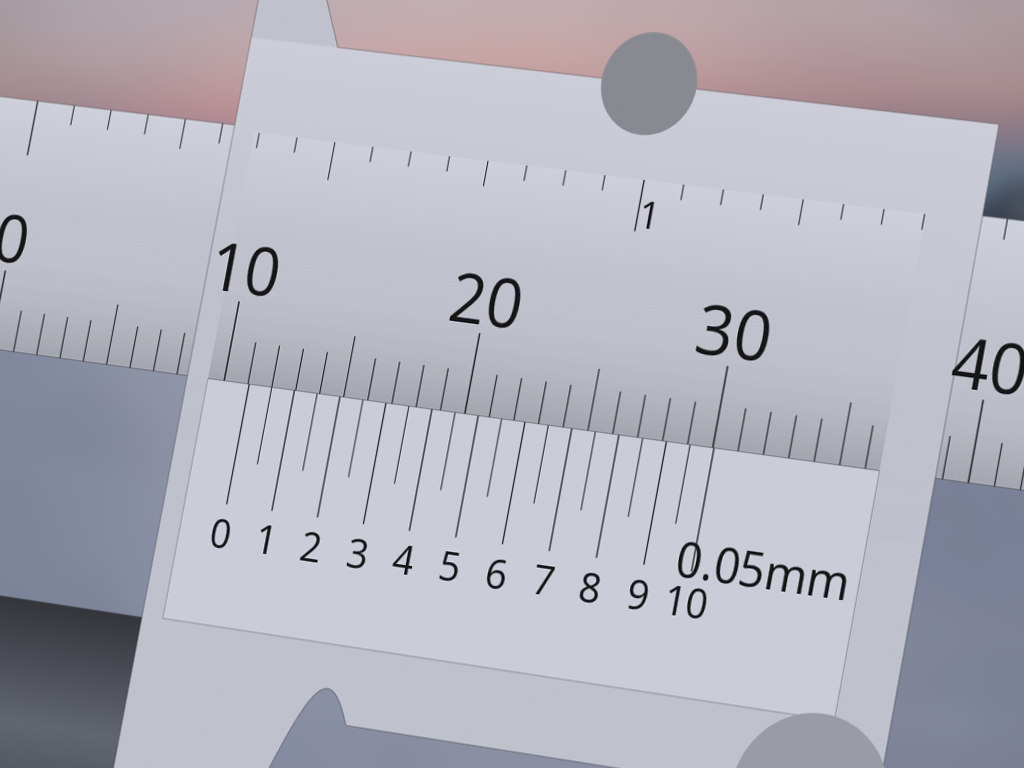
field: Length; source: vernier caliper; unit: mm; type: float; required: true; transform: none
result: 11.05 mm
